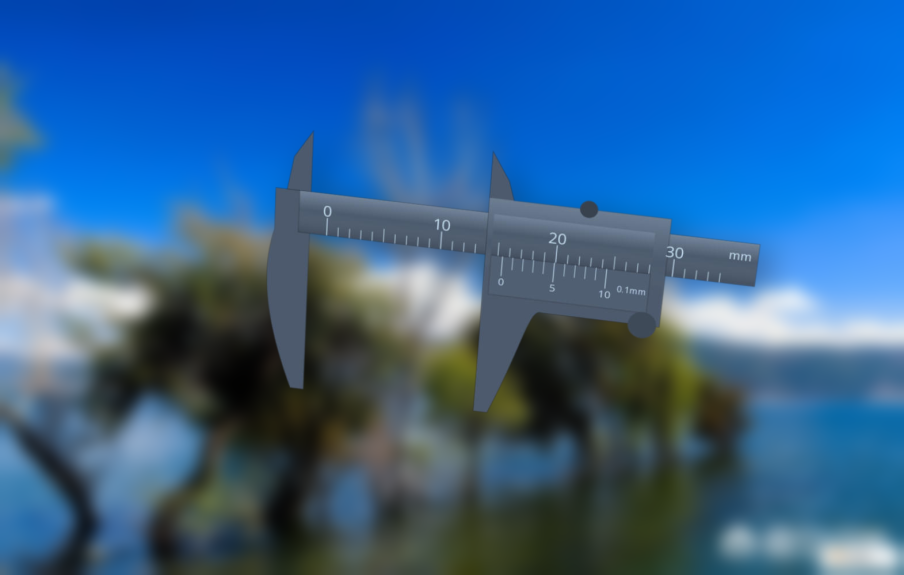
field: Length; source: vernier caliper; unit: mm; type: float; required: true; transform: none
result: 15.4 mm
